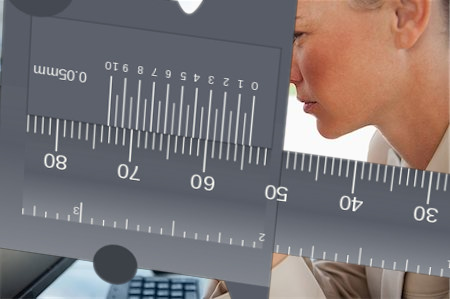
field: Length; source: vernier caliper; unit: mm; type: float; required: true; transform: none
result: 54.2 mm
